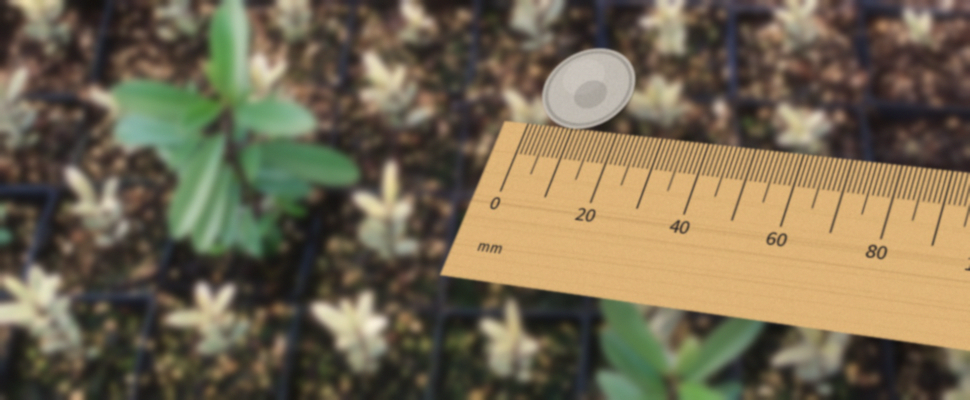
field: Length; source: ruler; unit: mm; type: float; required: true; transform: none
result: 20 mm
